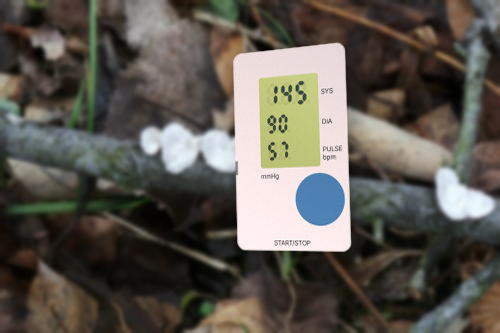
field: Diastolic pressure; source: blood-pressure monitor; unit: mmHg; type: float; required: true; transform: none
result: 90 mmHg
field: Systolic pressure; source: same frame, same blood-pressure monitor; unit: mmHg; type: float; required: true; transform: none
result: 145 mmHg
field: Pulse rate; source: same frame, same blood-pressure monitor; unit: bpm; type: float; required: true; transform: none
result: 57 bpm
